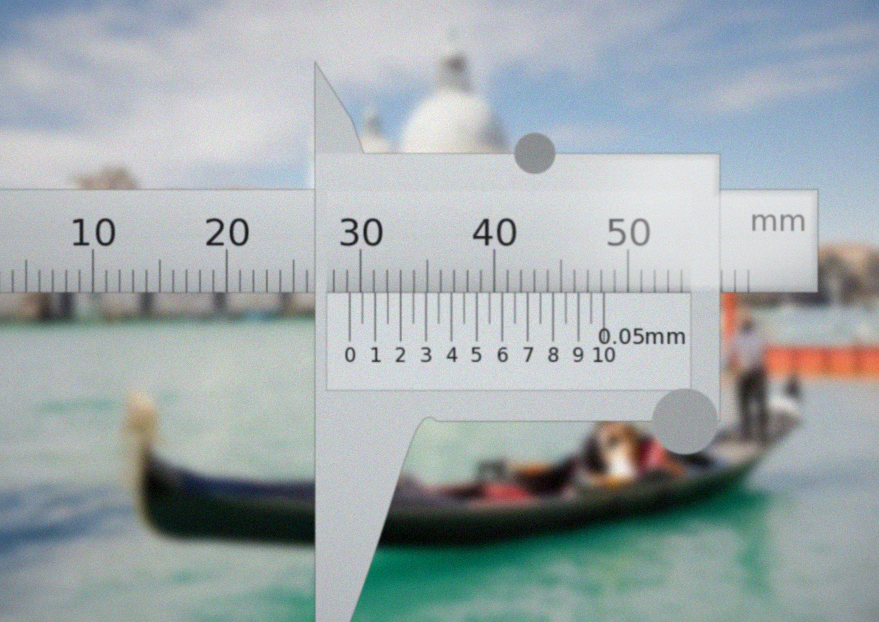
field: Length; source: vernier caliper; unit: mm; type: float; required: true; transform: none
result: 29.2 mm
